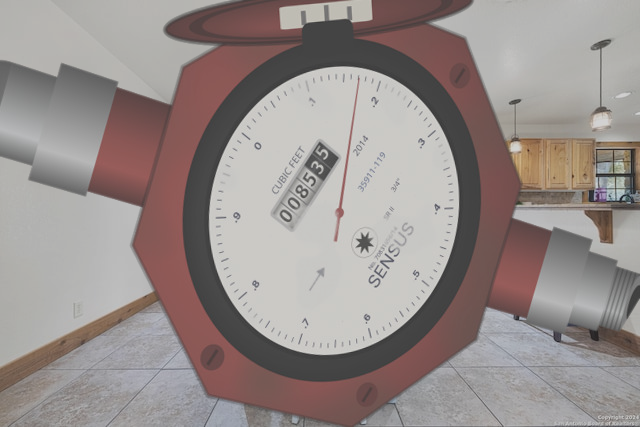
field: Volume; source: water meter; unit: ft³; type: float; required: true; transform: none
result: 8535.17 ft³
